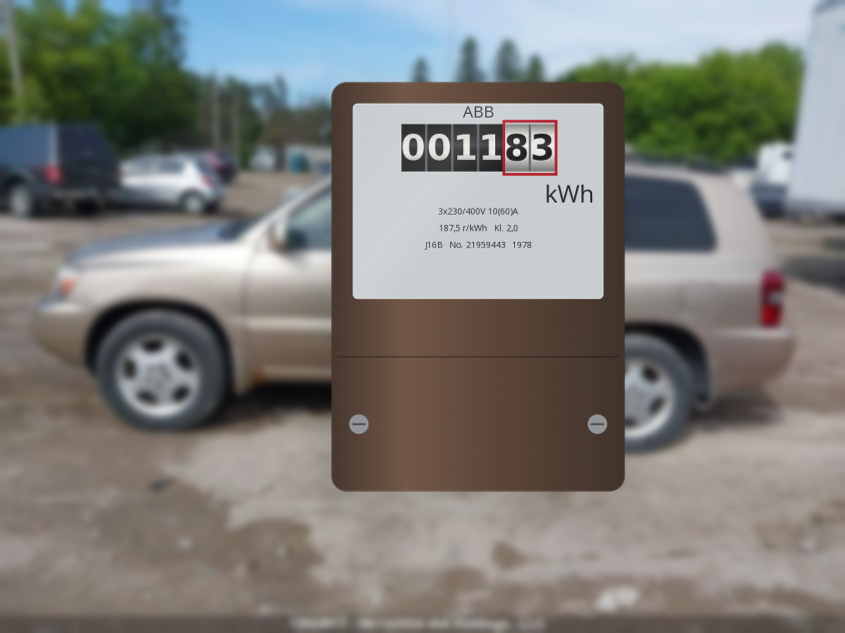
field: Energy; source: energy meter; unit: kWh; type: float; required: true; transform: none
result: 11.83 kWh
